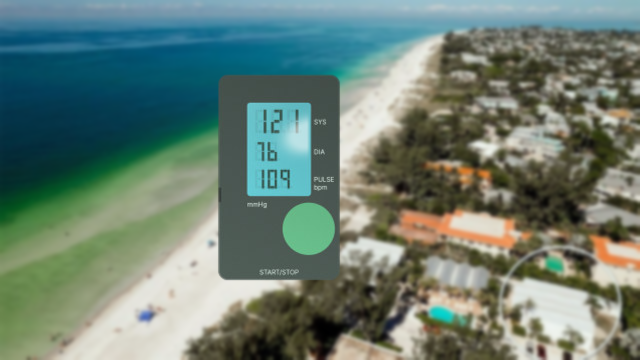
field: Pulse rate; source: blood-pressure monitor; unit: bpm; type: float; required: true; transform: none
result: 109 bpm
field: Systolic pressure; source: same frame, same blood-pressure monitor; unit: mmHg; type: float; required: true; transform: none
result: 121 mmHg
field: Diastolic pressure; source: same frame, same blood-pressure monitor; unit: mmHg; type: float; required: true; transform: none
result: 76 mmHg
